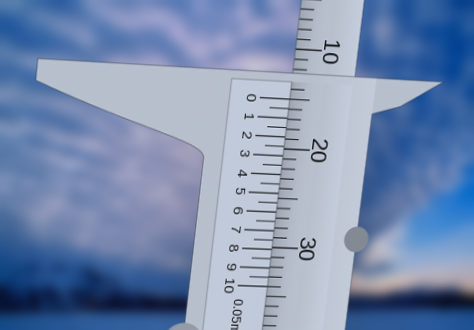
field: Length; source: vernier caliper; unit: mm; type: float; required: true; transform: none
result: 15.0 mm
